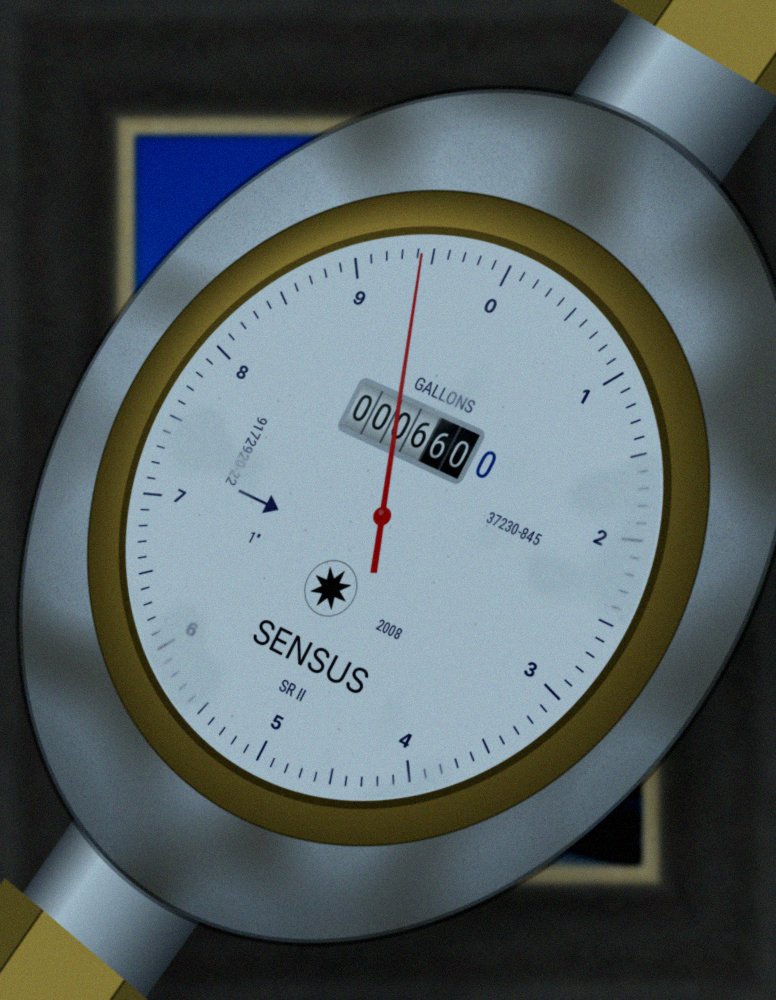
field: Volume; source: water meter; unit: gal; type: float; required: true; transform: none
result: 6599.4 gal
